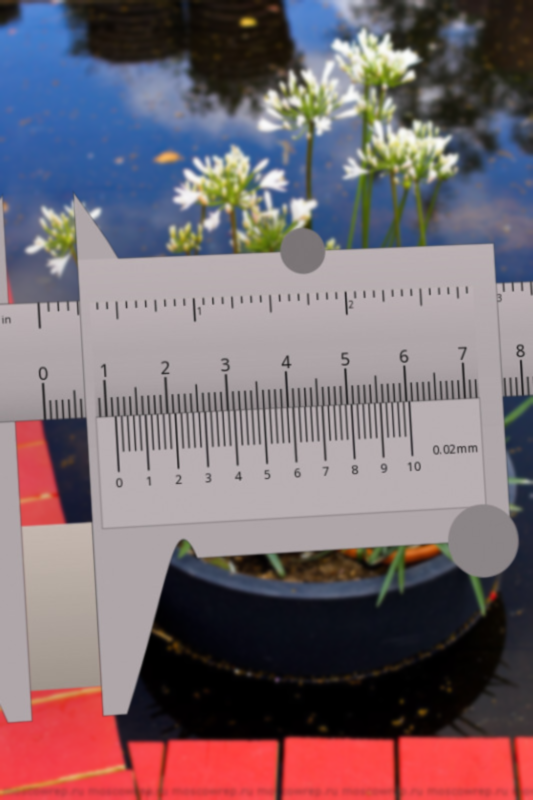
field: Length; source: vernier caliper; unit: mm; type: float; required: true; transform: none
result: 11.5 mm
